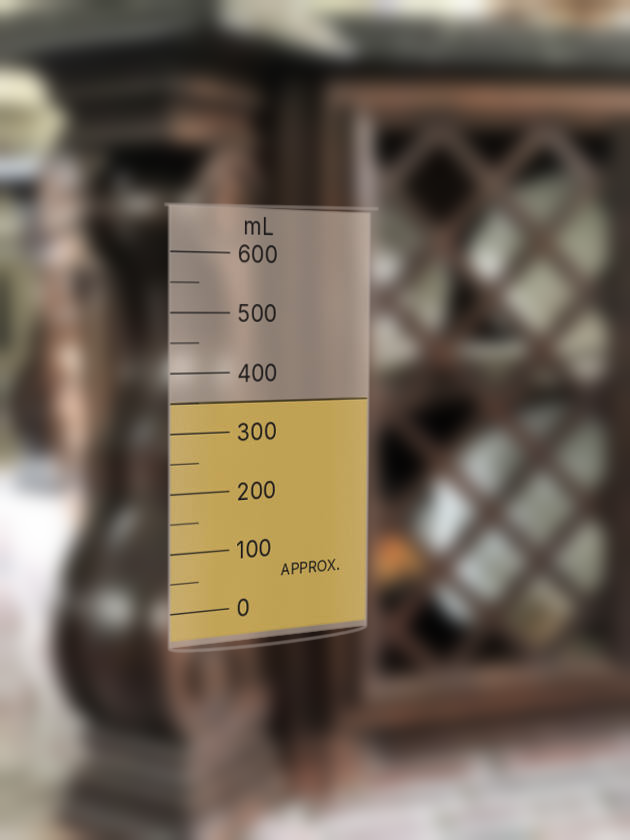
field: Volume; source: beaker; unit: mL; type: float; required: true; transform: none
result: 350 mL
